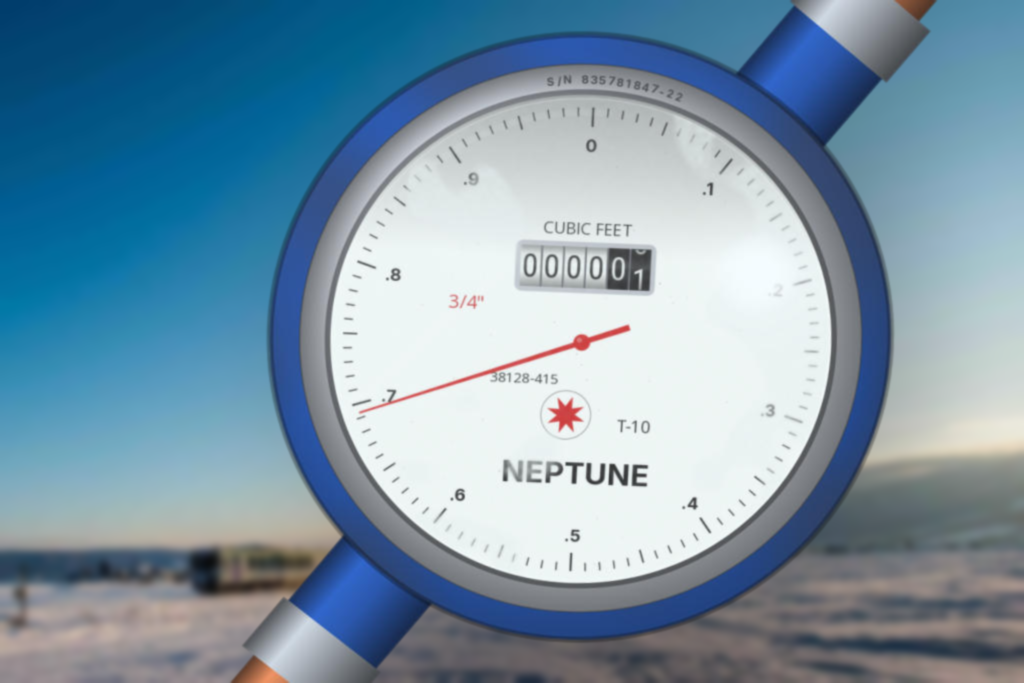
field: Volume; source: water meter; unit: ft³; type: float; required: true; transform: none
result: 0.69 ft³
